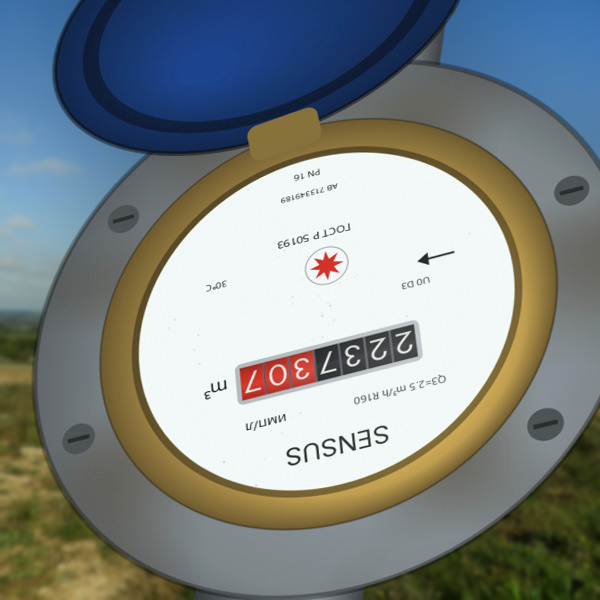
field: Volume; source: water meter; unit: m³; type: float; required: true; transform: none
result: 2237.307 m³
